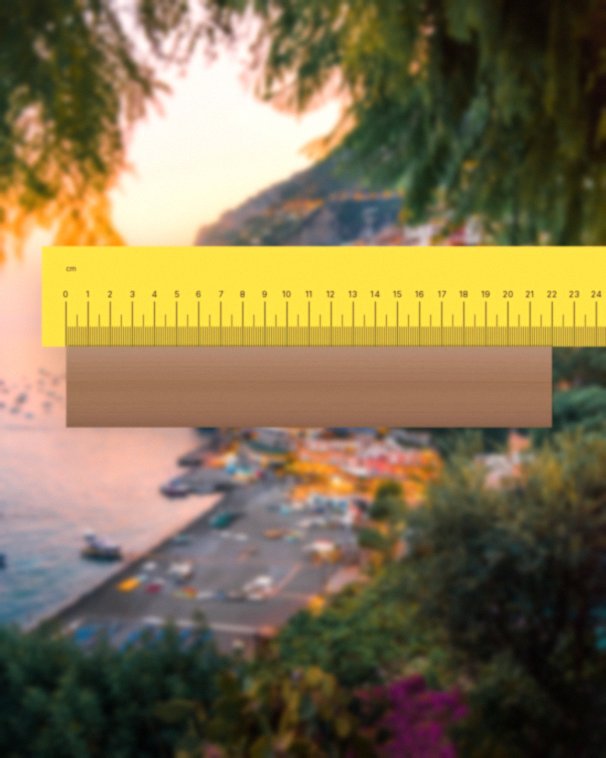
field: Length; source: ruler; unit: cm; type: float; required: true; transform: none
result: 22 cm
